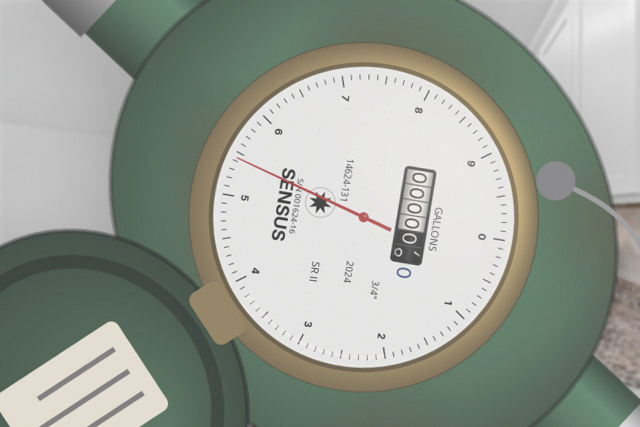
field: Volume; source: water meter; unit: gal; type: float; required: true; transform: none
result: 75.4 gal
